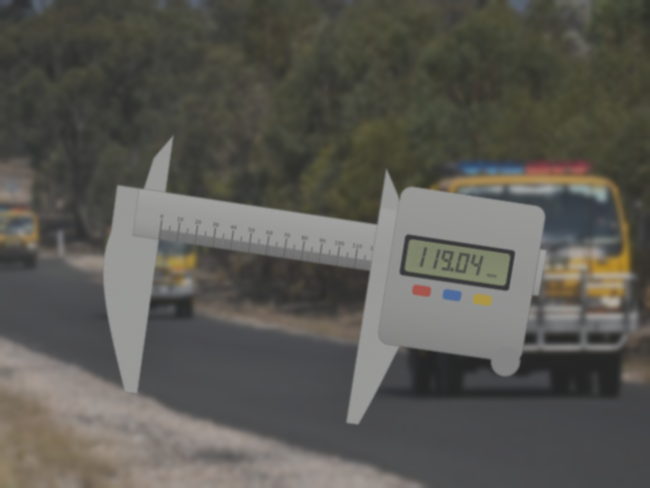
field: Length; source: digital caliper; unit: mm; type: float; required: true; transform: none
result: 119.04 mm
